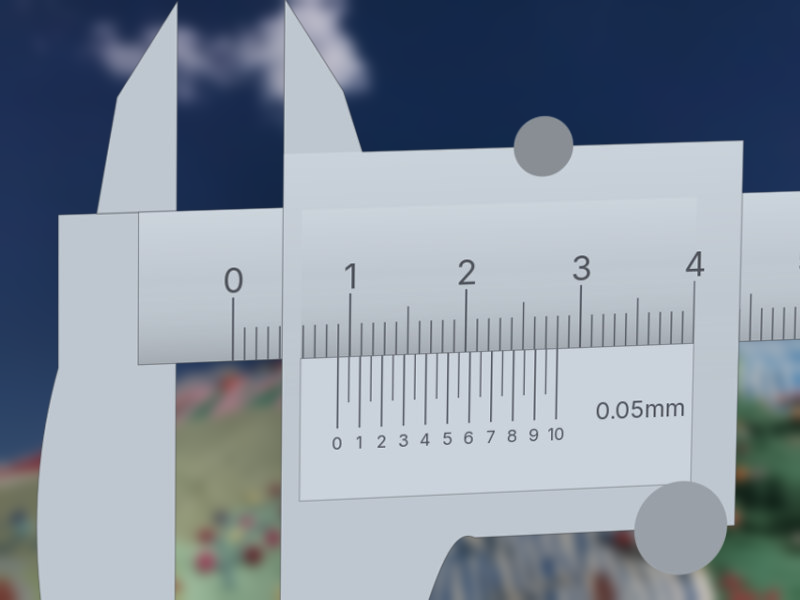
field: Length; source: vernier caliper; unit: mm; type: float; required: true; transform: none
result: 9.0 mm
